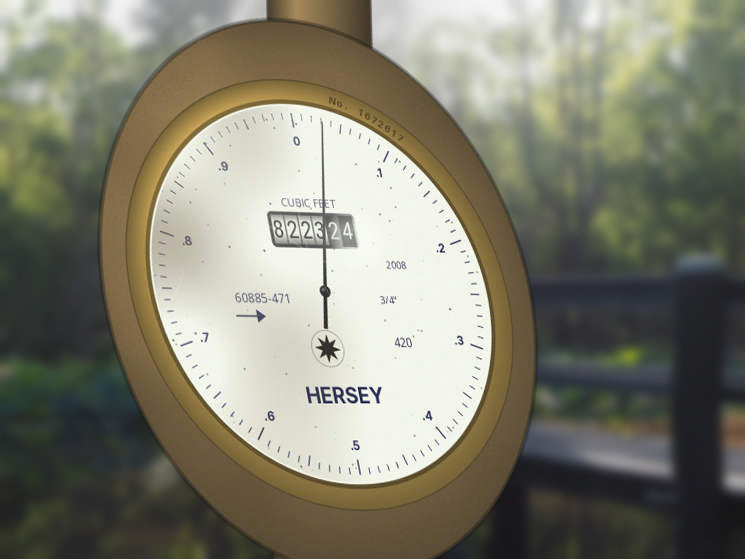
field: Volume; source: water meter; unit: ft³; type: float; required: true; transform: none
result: 822324.03 ft³
